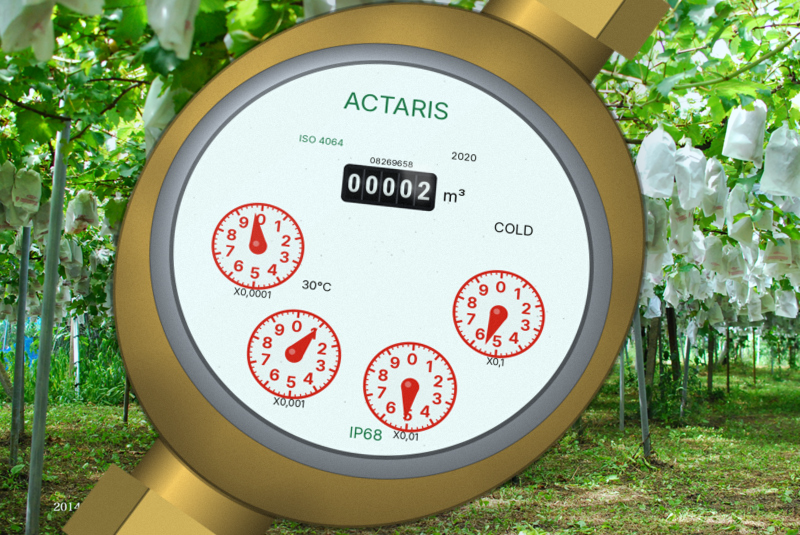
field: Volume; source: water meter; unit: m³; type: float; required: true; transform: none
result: 2.5509 m³
